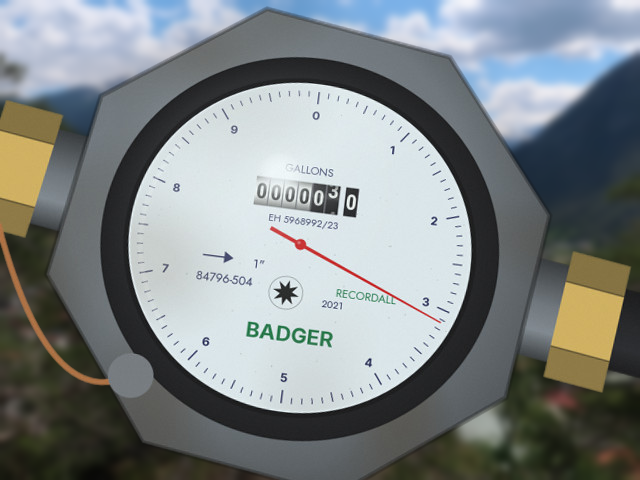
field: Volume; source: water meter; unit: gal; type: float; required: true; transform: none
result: 33.1 gal
